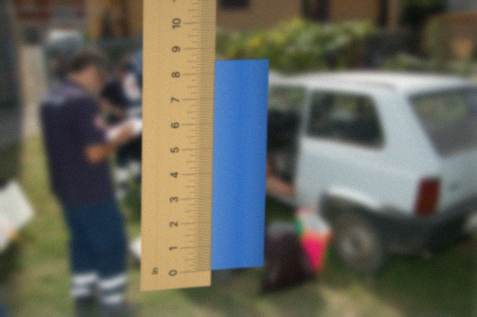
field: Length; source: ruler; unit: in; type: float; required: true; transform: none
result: 8.5 in
